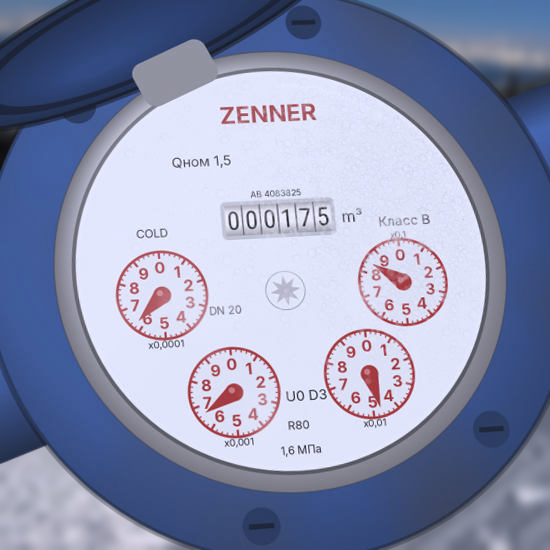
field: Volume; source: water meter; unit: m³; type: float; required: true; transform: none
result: 175.8466 m³
